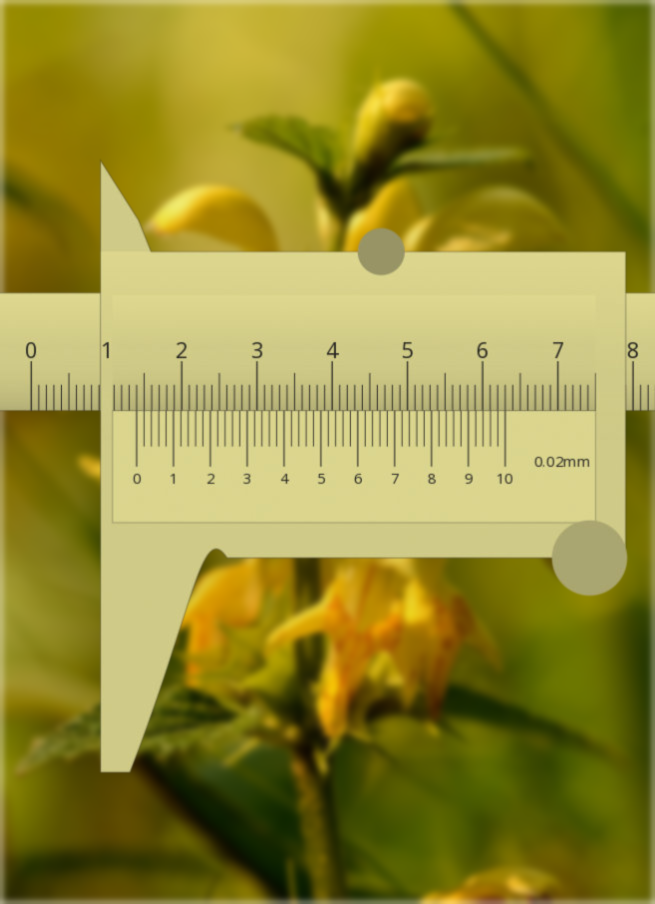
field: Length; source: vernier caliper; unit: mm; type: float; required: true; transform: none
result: 14.0 mm
